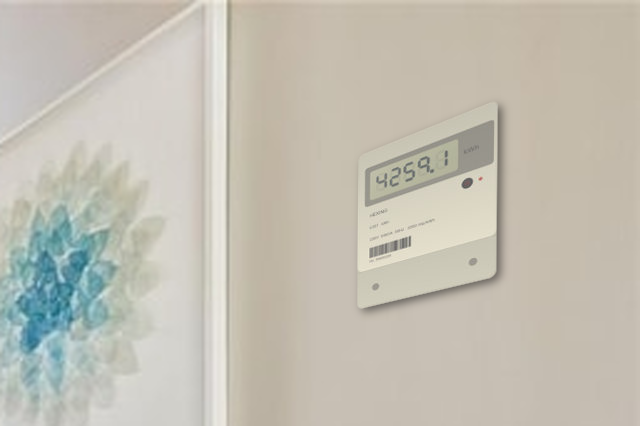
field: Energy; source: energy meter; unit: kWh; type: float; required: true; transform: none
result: 4259.1 kWh
